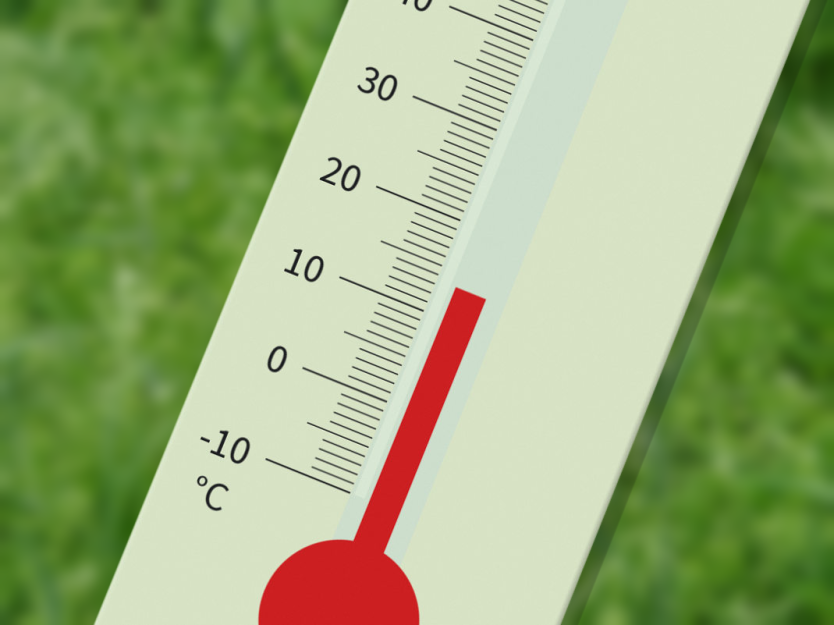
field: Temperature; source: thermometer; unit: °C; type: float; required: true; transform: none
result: 13.5 °C
